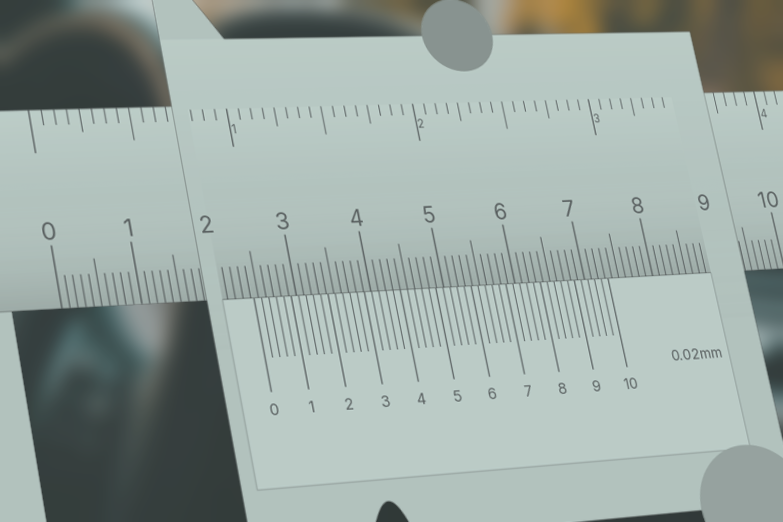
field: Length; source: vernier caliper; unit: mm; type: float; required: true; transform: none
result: 24.4 mm
